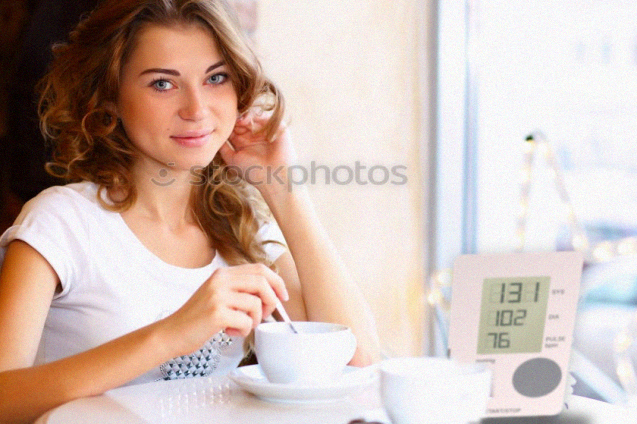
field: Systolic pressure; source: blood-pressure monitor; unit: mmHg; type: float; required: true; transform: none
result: 131 mmHg
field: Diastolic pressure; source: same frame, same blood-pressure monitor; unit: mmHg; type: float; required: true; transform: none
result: 102 mmHg
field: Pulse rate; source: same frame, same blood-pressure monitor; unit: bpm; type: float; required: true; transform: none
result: 76 bpm
